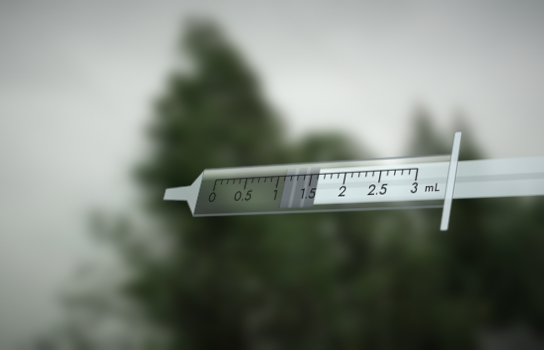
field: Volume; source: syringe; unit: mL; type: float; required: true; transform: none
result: 1.1 mL
